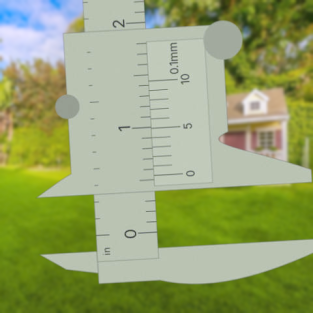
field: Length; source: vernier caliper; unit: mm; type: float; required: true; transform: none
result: 5.4 mm
